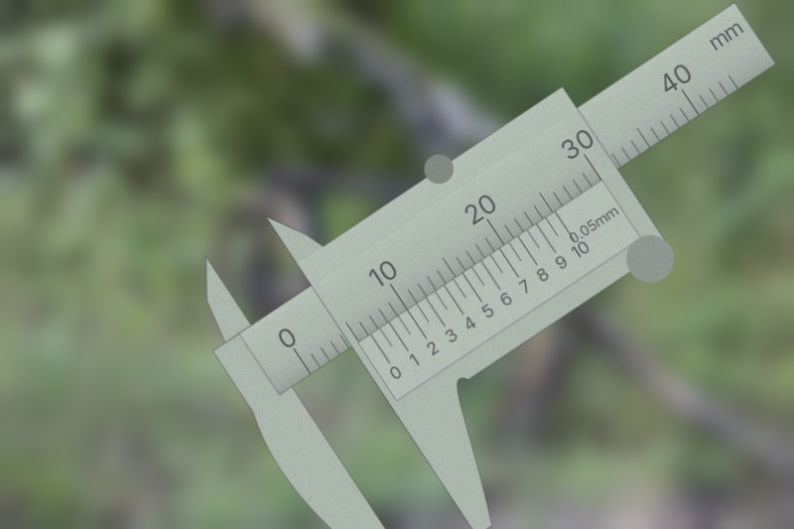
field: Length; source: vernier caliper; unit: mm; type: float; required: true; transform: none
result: 6.2 mm
